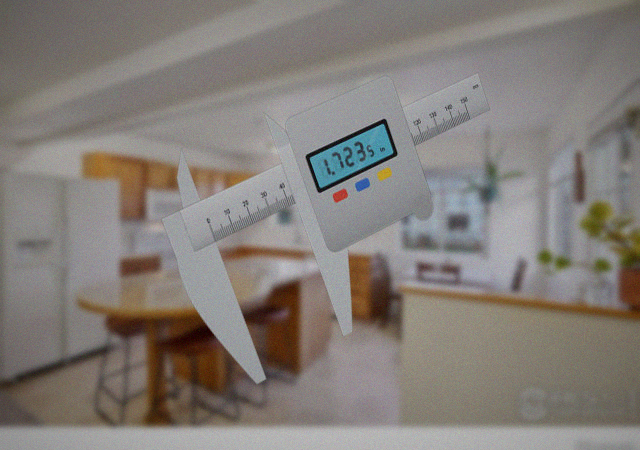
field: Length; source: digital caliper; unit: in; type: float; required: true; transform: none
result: 1.7235 in
